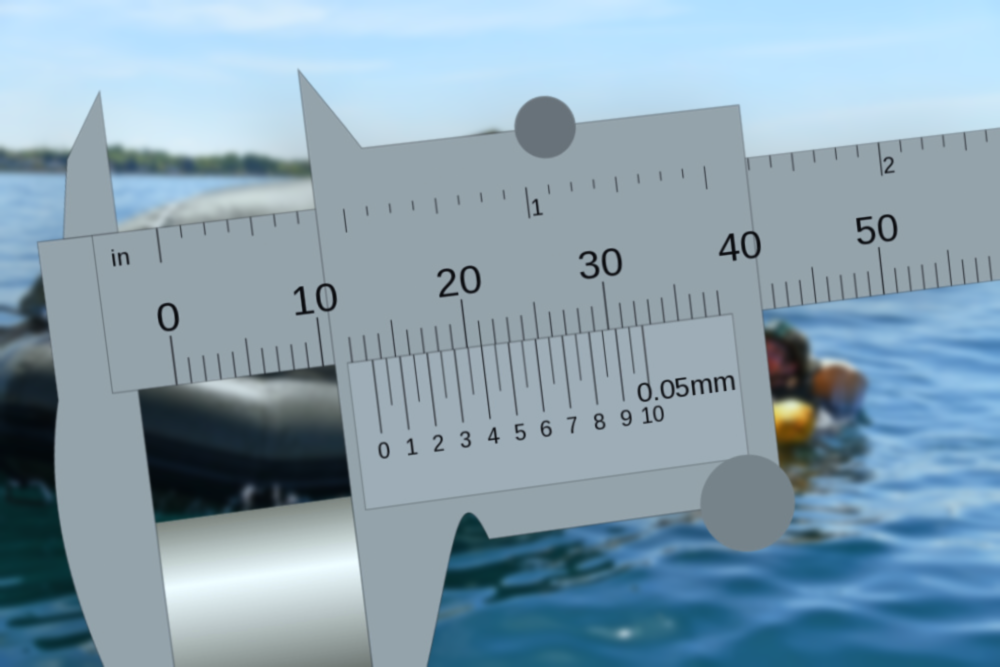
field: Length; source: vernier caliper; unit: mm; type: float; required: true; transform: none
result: 13.4 mm
